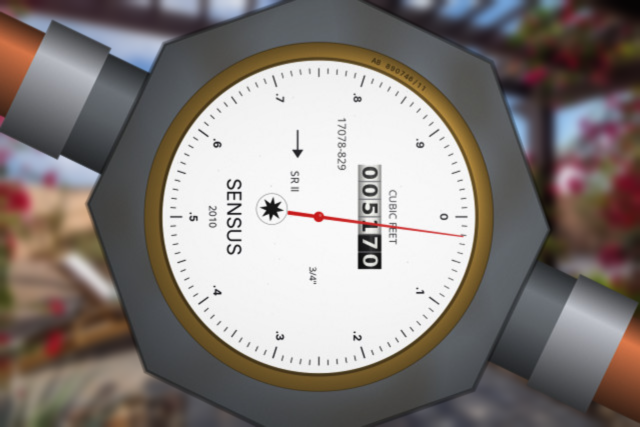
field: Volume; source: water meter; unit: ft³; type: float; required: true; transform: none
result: 5170.02 ft³
